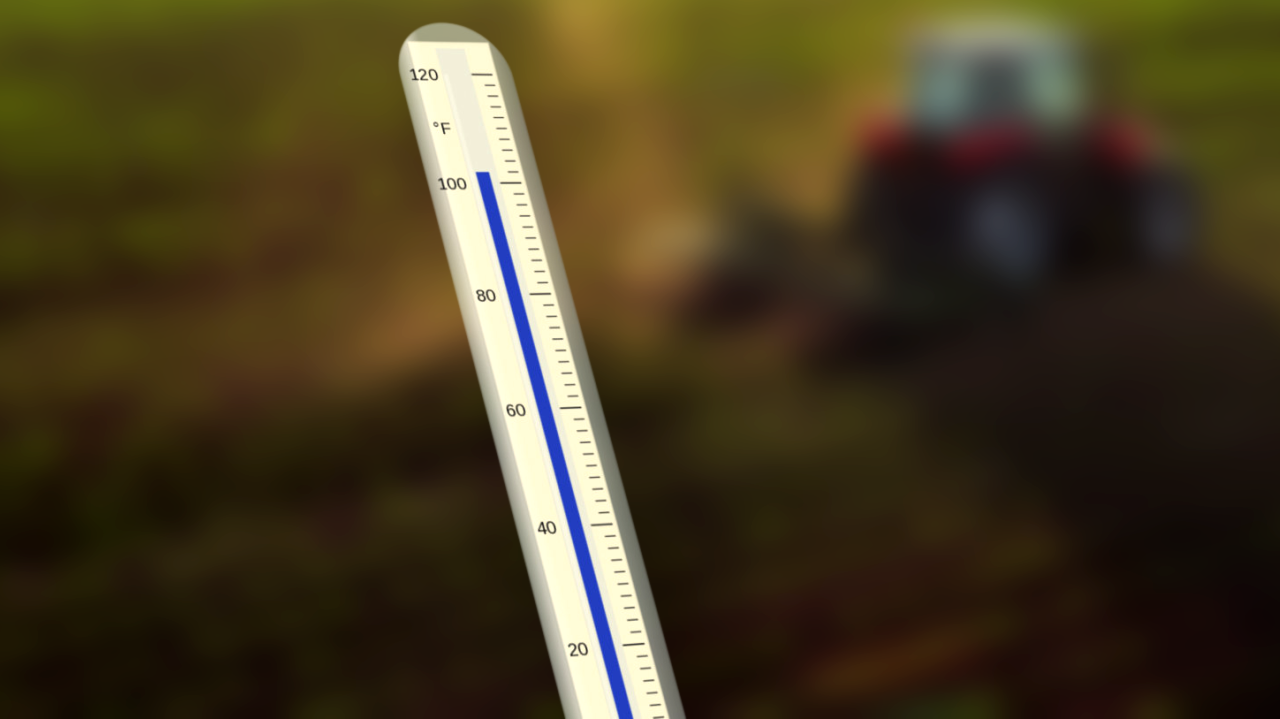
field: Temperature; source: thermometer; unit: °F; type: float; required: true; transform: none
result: 102 °F
